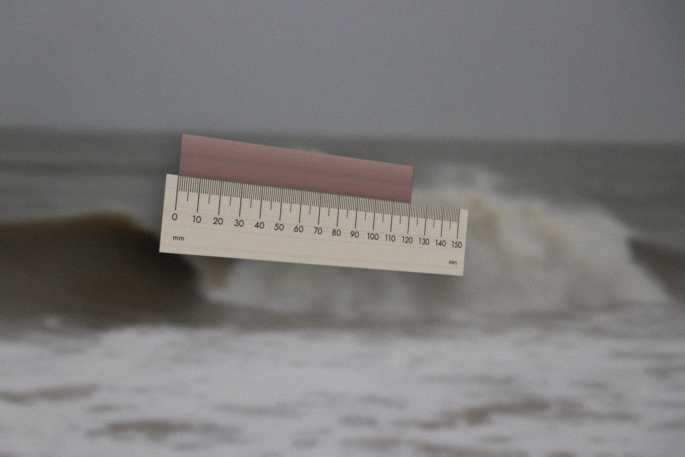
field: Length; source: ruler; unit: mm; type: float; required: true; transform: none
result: 120 mm
